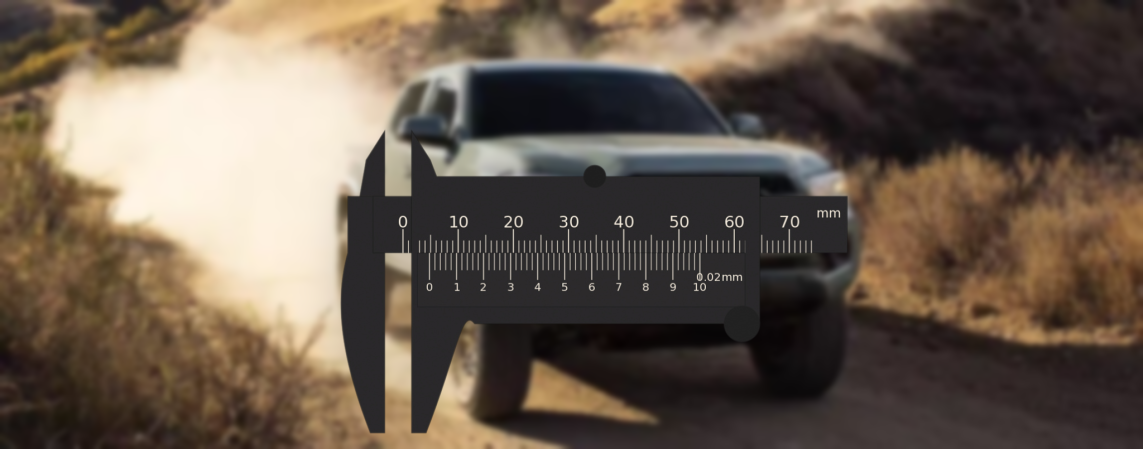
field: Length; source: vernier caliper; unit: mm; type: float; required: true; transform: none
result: 4.8 mm
